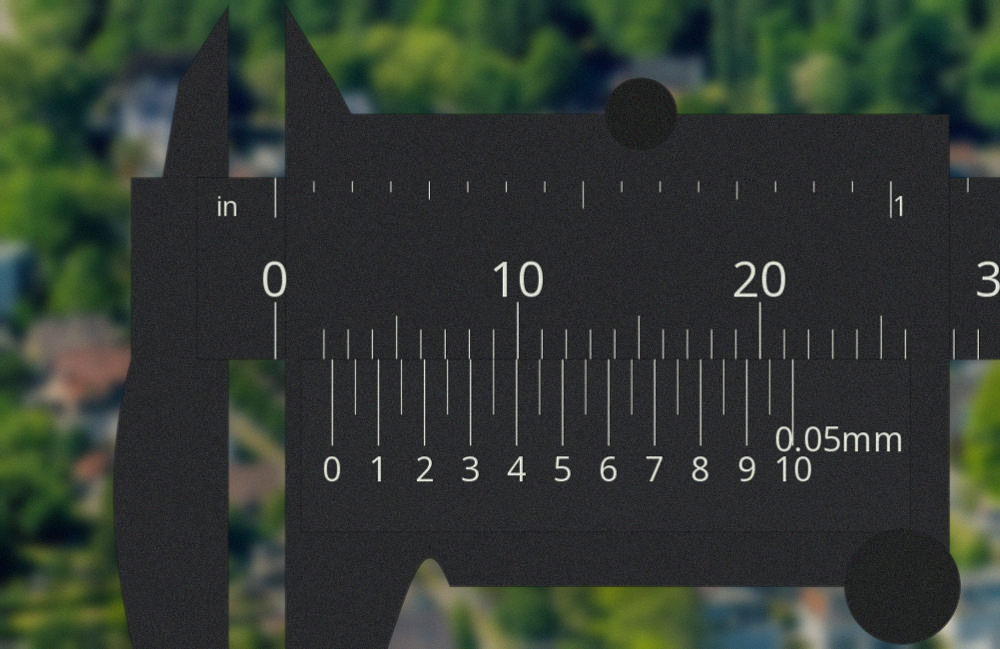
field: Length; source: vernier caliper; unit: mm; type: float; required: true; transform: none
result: 2.35 mm
